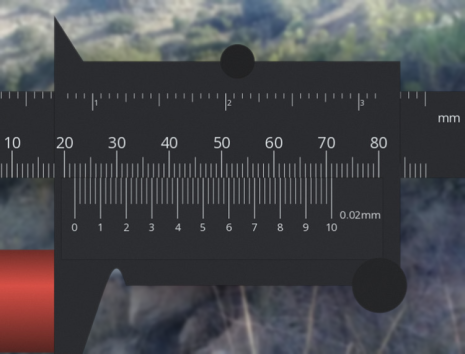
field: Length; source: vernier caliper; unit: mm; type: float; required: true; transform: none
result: 22.0 mm
